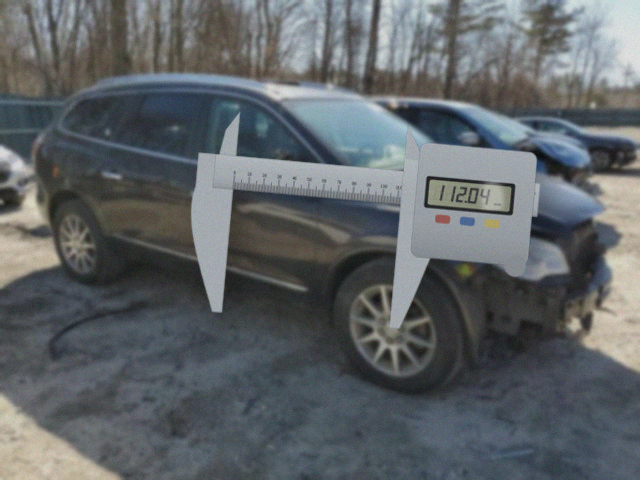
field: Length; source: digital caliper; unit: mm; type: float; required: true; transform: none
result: 112.04 mm
